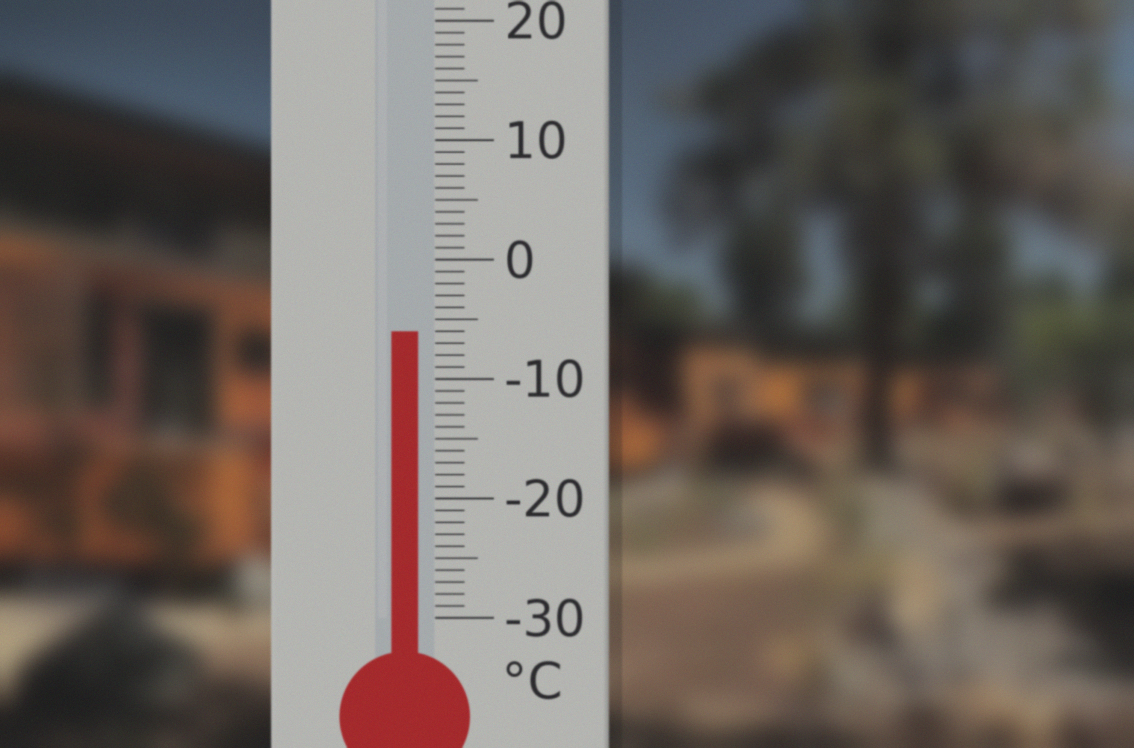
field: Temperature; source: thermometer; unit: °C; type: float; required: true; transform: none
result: -6 °C
